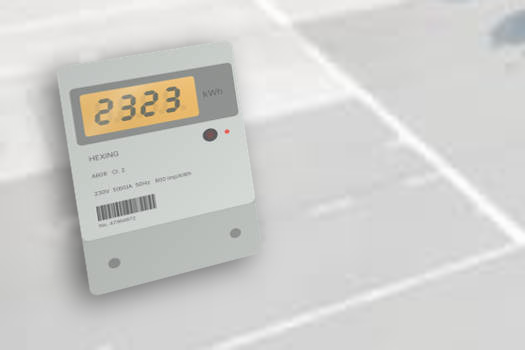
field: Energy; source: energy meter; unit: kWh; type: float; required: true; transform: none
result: 2323 kWh
